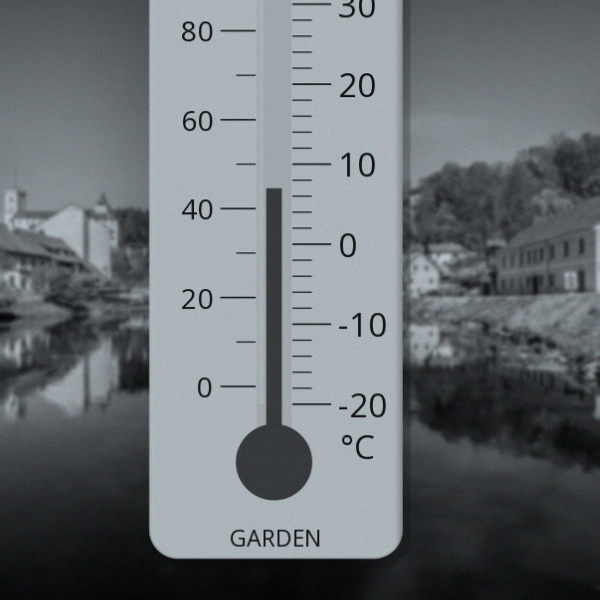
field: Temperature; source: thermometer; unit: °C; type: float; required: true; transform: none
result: 7 °C
